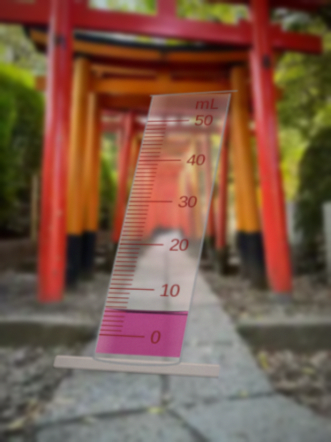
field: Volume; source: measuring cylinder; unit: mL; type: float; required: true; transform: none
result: 5 mL
